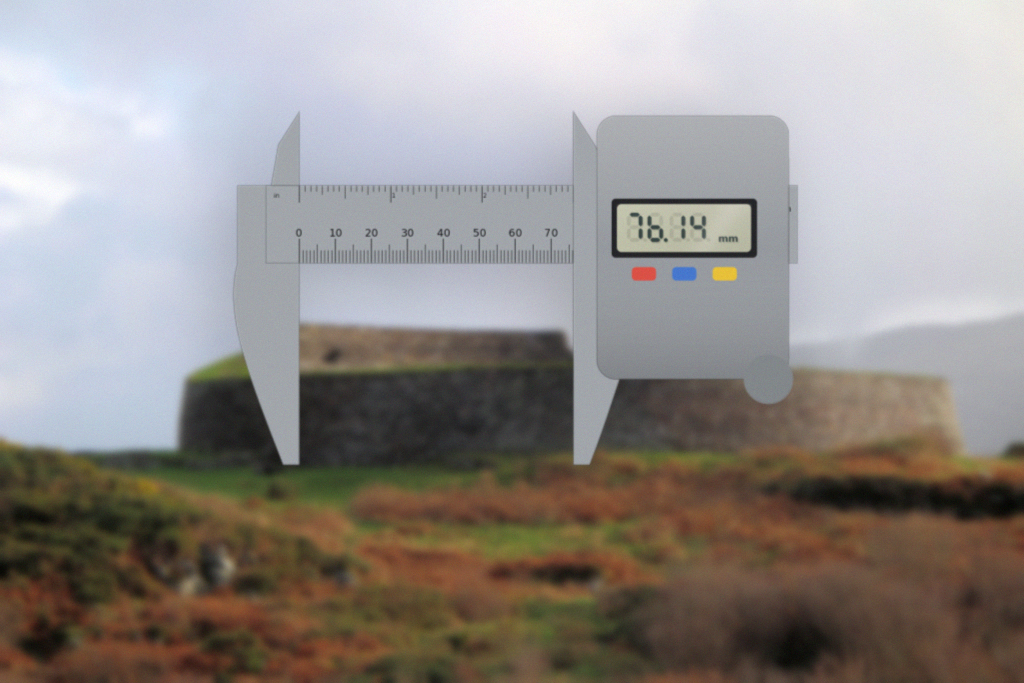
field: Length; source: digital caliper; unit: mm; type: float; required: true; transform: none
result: 76.14 mm
